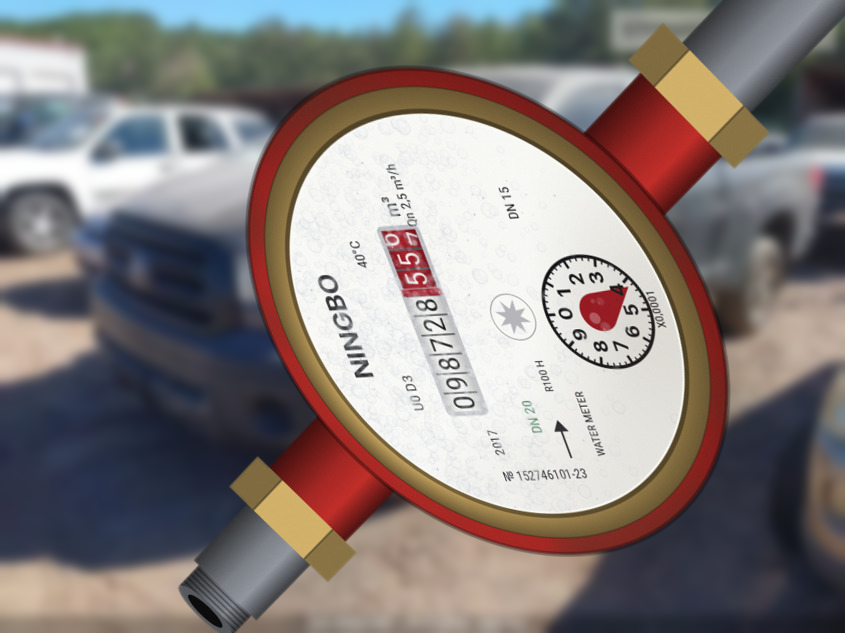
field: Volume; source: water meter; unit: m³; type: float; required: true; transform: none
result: 98728.5564 m³
